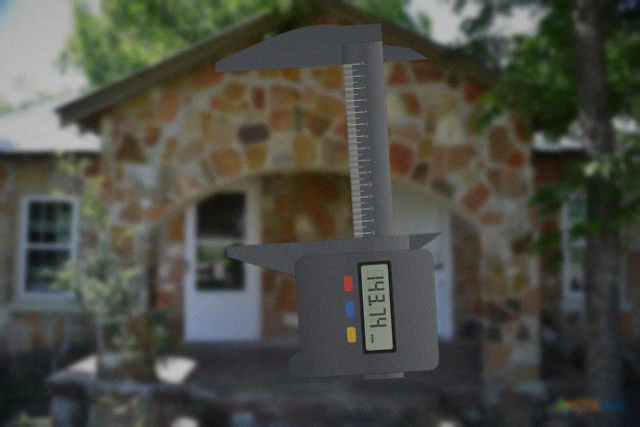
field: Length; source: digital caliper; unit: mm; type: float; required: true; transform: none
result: 143.74 mm
